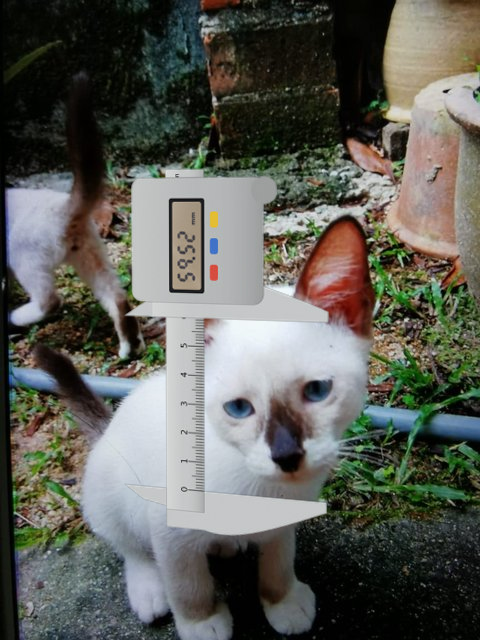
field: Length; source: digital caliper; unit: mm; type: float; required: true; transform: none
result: 59.52 mm
